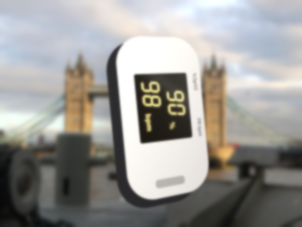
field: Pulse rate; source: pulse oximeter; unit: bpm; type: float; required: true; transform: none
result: 98 bpm
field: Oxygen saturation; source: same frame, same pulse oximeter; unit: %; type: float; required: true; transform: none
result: 90 %
